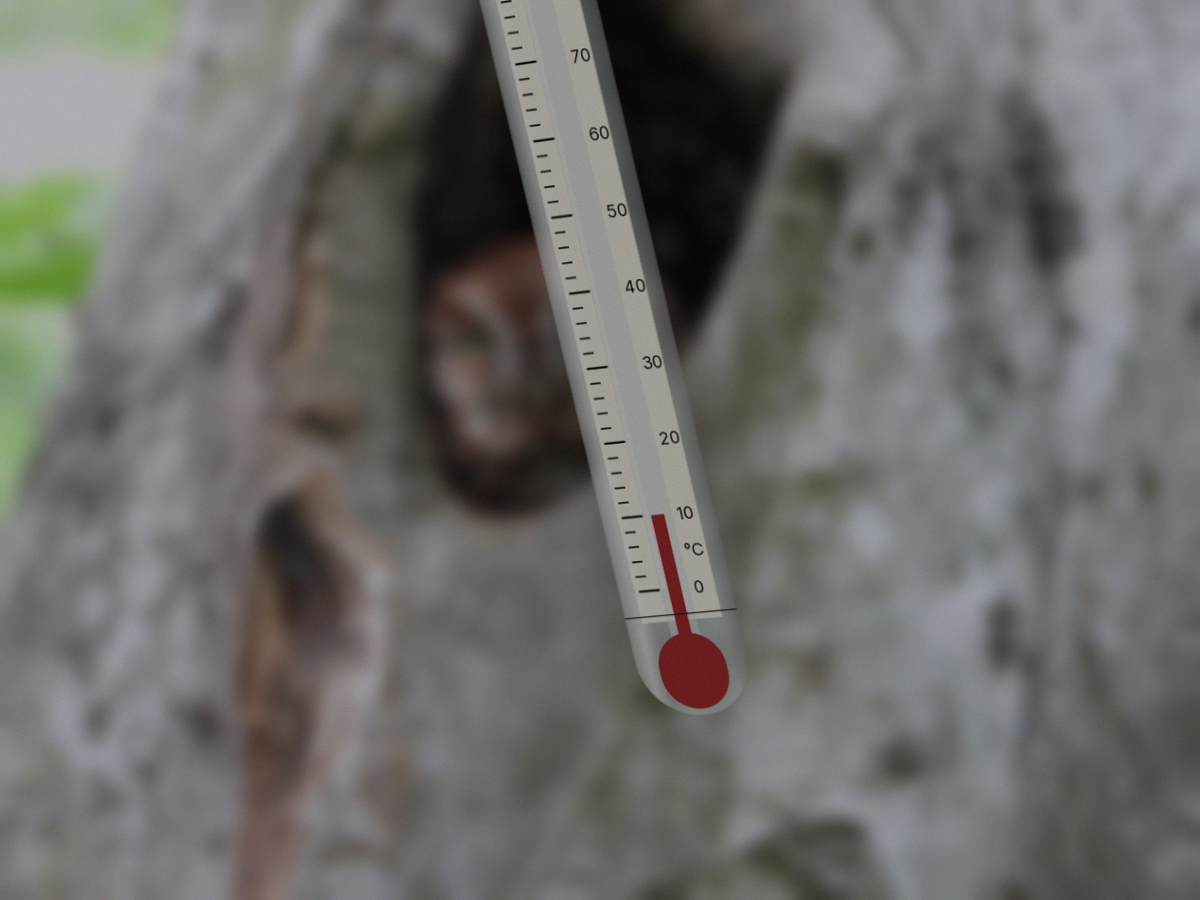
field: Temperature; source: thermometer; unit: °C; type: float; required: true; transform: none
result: 10 °C
